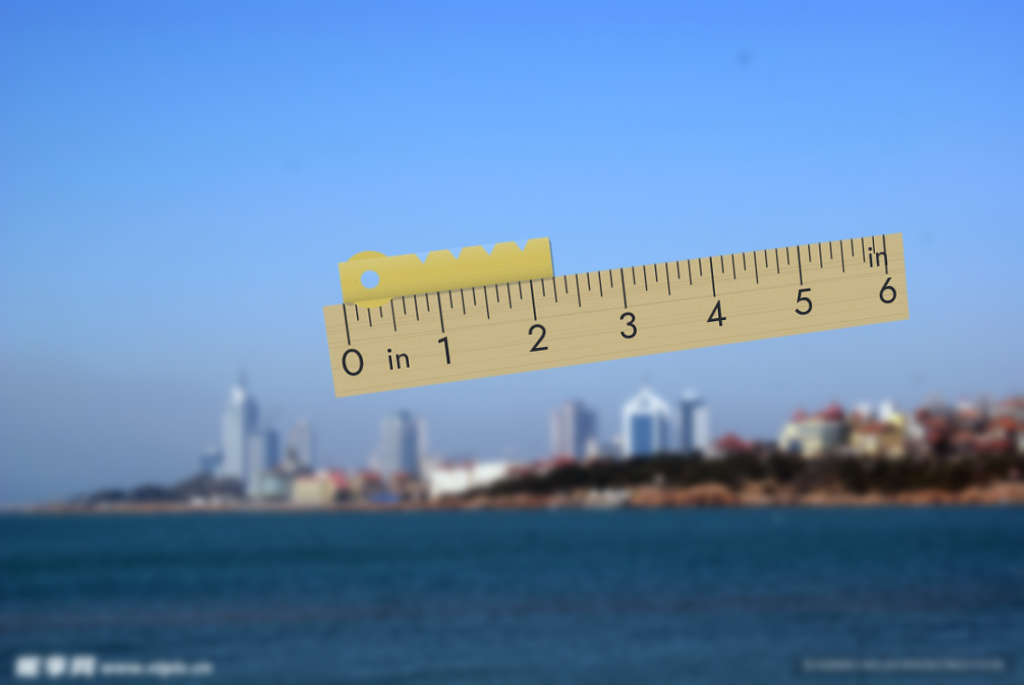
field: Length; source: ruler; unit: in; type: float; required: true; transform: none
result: 2.25 in
